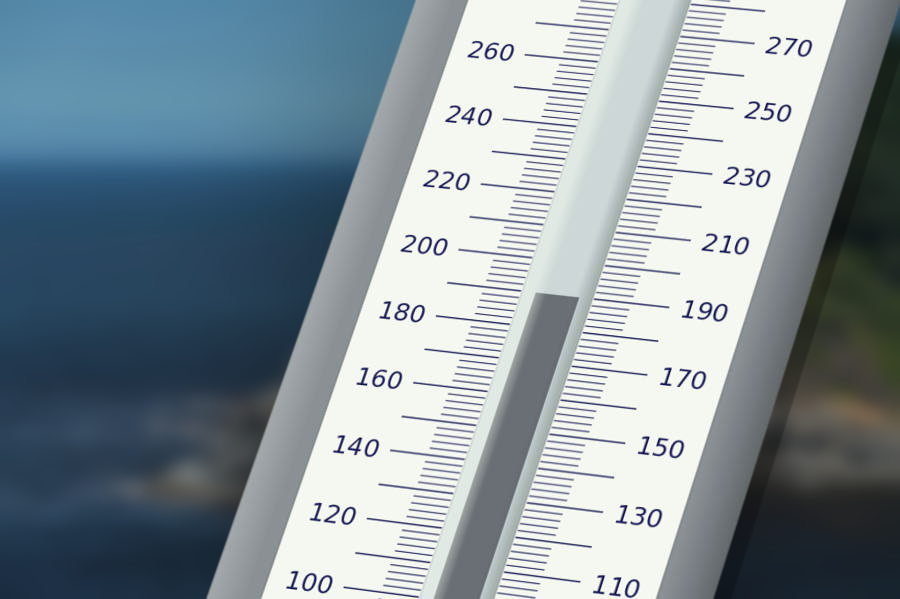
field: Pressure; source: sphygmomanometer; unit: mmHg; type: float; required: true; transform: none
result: 190 mmHg
